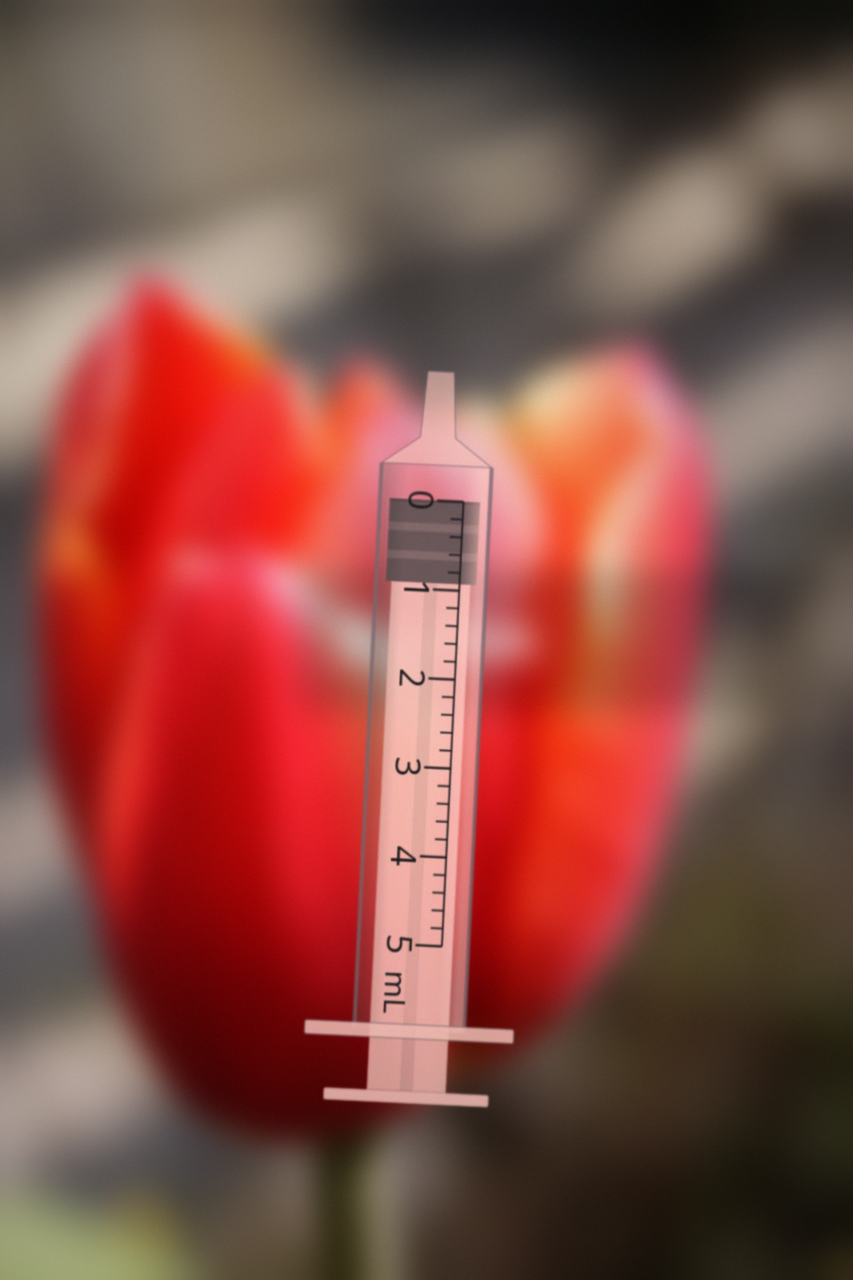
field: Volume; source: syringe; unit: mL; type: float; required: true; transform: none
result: 0 mL
